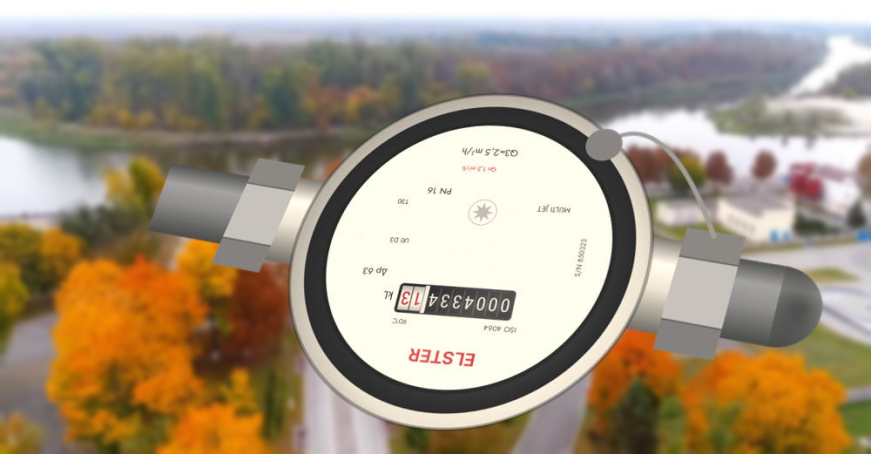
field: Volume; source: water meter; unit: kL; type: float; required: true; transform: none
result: 4334.13 kL
